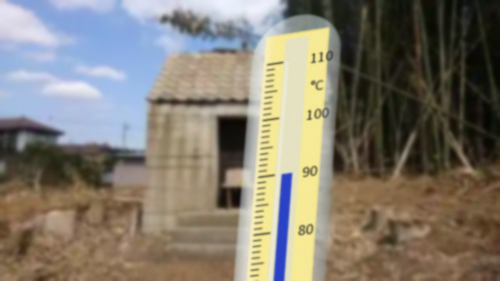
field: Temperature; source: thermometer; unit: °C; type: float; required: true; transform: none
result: 90 °C
